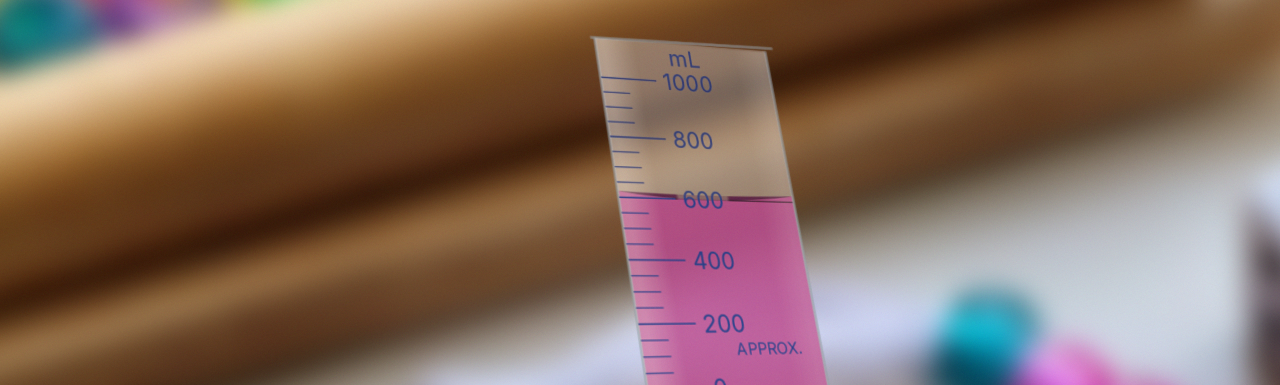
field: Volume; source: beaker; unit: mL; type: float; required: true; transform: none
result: 600 mL
